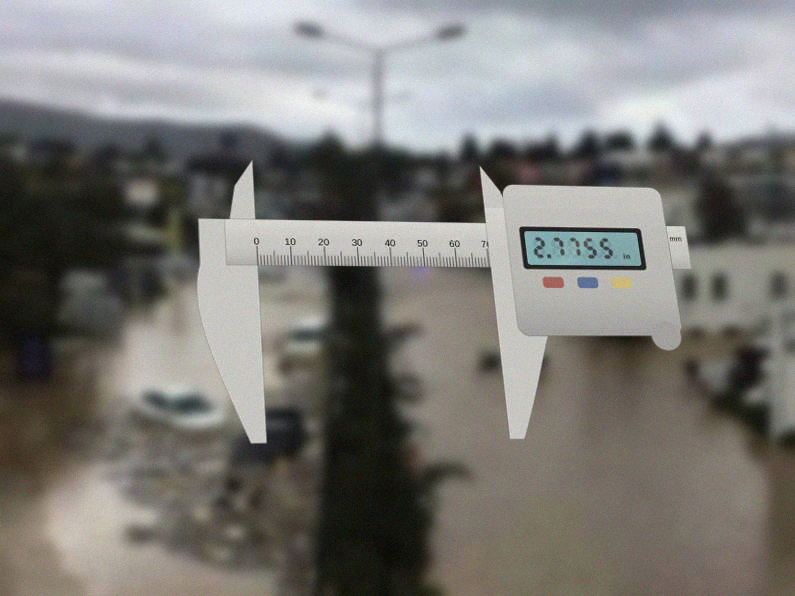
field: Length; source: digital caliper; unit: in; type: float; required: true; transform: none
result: 2.7755 in
